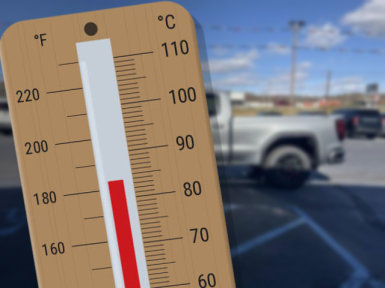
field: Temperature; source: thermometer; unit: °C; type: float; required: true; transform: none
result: 84 °C
